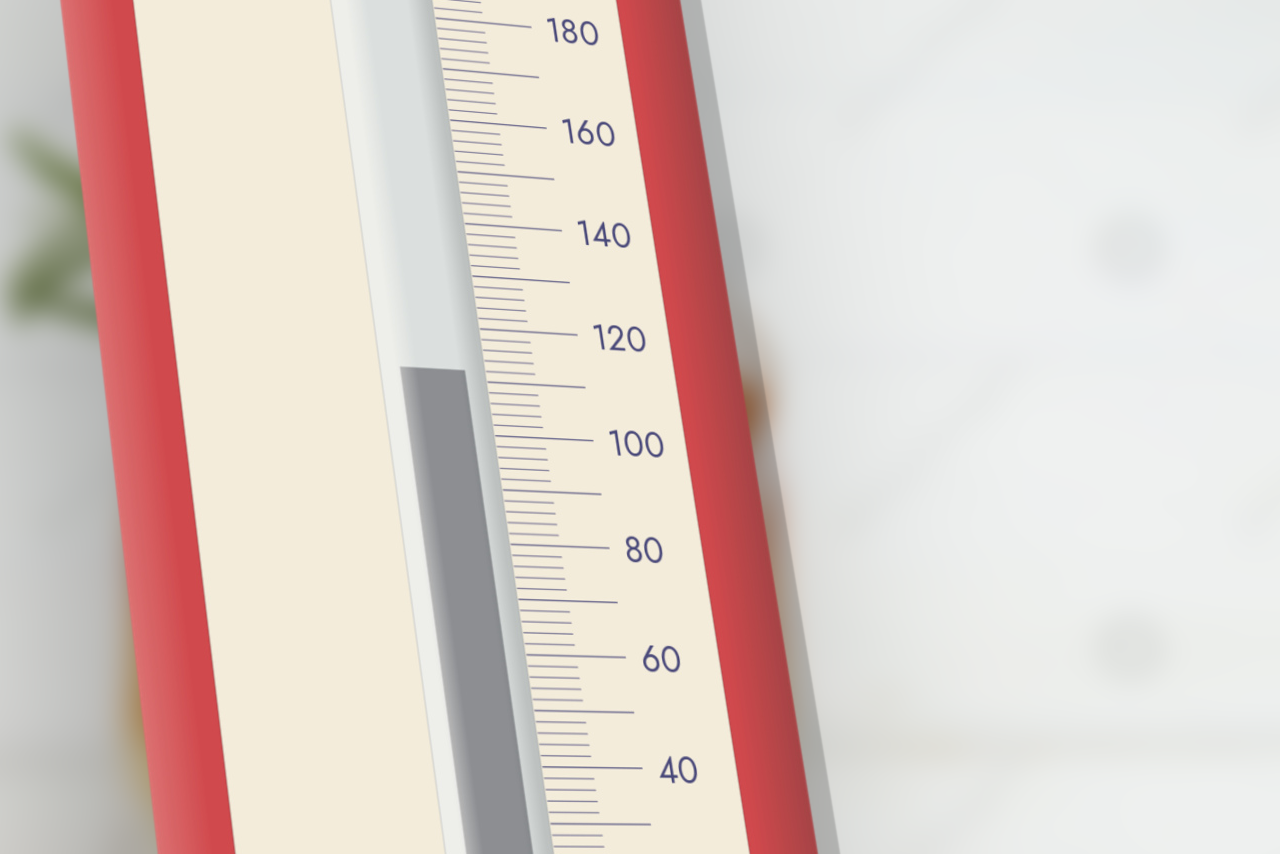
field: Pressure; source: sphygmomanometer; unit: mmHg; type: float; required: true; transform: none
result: 112 mmHg
